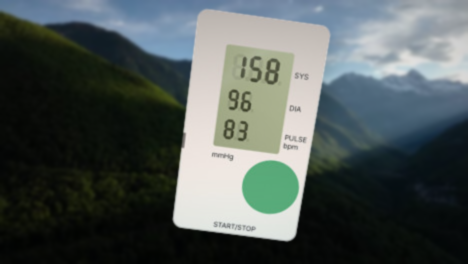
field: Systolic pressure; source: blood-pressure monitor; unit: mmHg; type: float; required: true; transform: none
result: 158 mmHg
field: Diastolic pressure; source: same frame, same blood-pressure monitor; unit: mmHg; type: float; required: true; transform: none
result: 96 mmHg
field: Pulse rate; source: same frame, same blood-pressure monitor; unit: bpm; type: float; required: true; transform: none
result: 83 bpm
